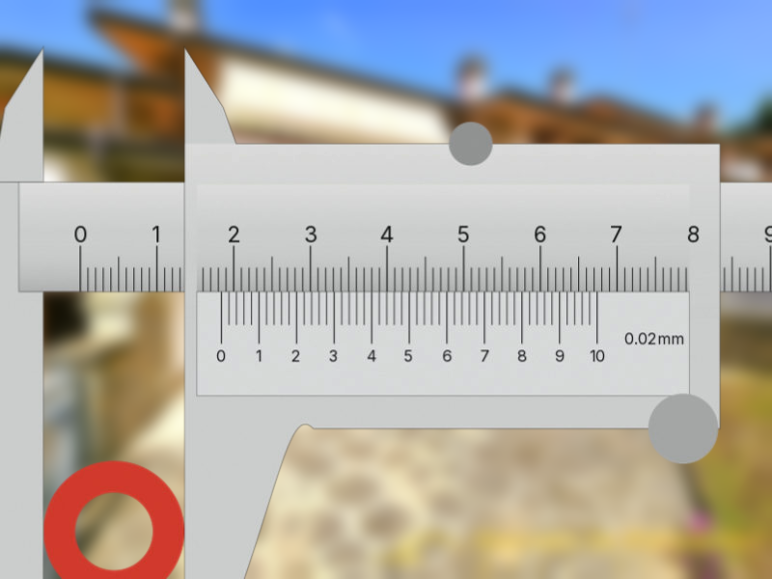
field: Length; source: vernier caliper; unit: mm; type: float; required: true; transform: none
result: 18.4 mm
